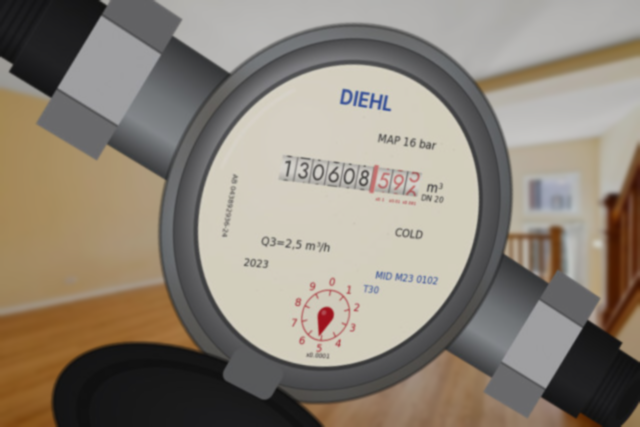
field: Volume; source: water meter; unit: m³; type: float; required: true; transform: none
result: 130608.5955 m³
